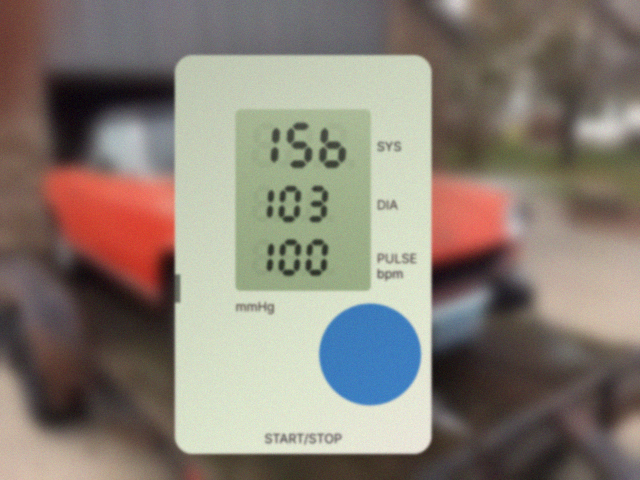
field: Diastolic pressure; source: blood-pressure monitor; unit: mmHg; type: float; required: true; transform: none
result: 103 mmHg
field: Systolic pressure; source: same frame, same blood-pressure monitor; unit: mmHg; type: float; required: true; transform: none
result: 156 mmHg
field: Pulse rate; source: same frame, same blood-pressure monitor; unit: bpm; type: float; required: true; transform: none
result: 100 bpm
